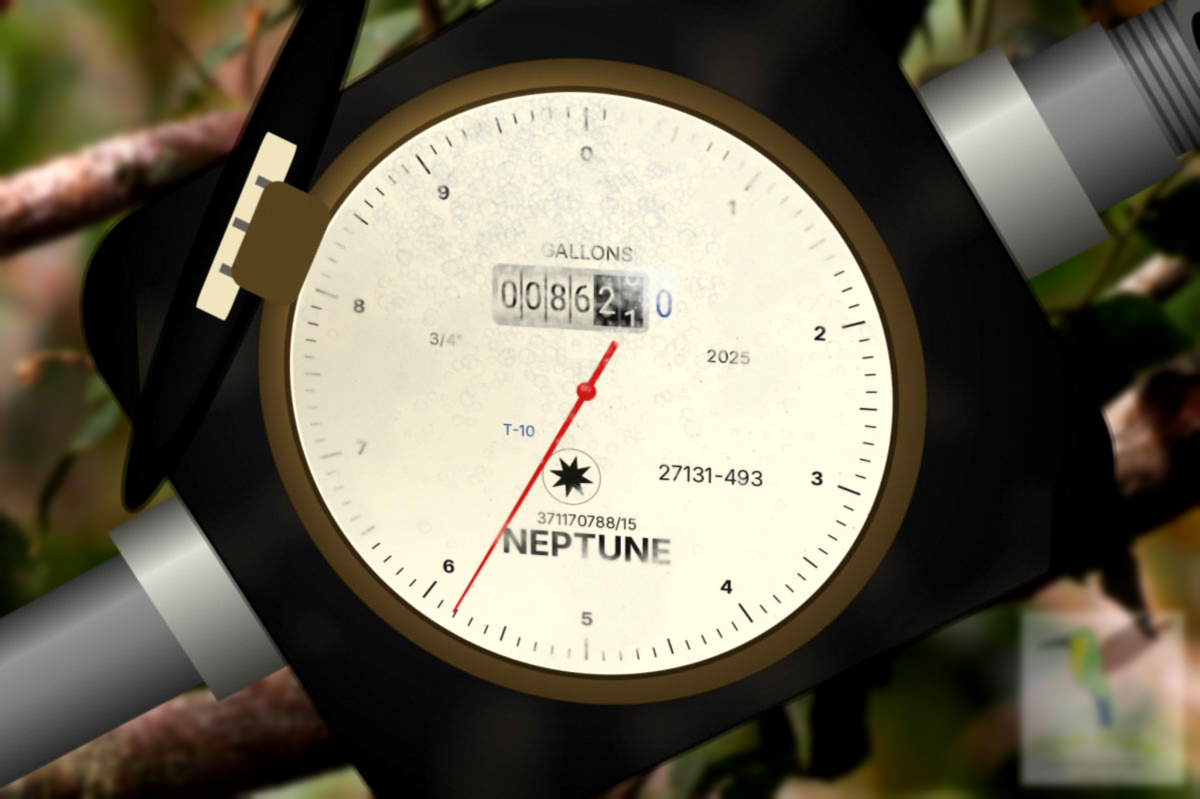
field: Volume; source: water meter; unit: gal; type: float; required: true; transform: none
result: 86205.8 gal
